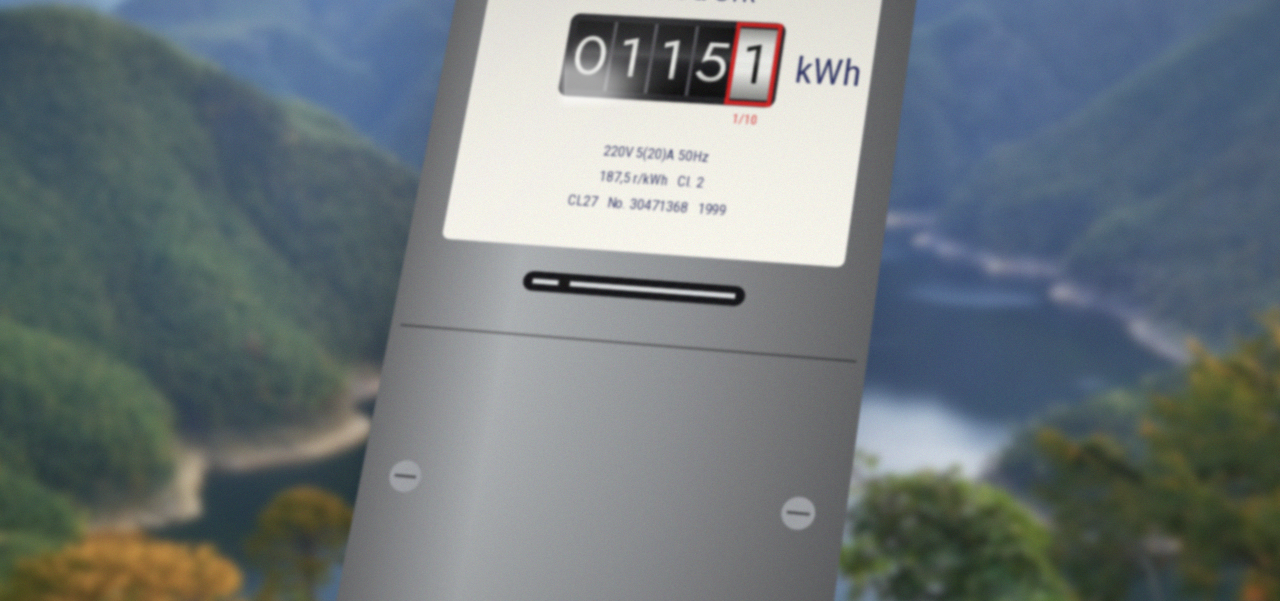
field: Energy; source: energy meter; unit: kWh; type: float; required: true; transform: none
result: 115.1 kWh
